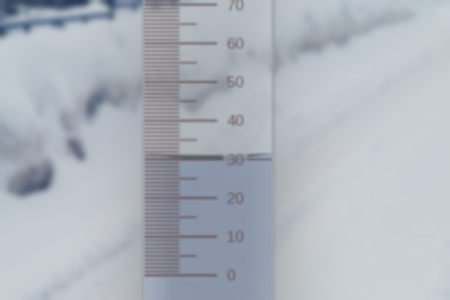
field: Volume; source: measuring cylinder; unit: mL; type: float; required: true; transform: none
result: 30 mL
